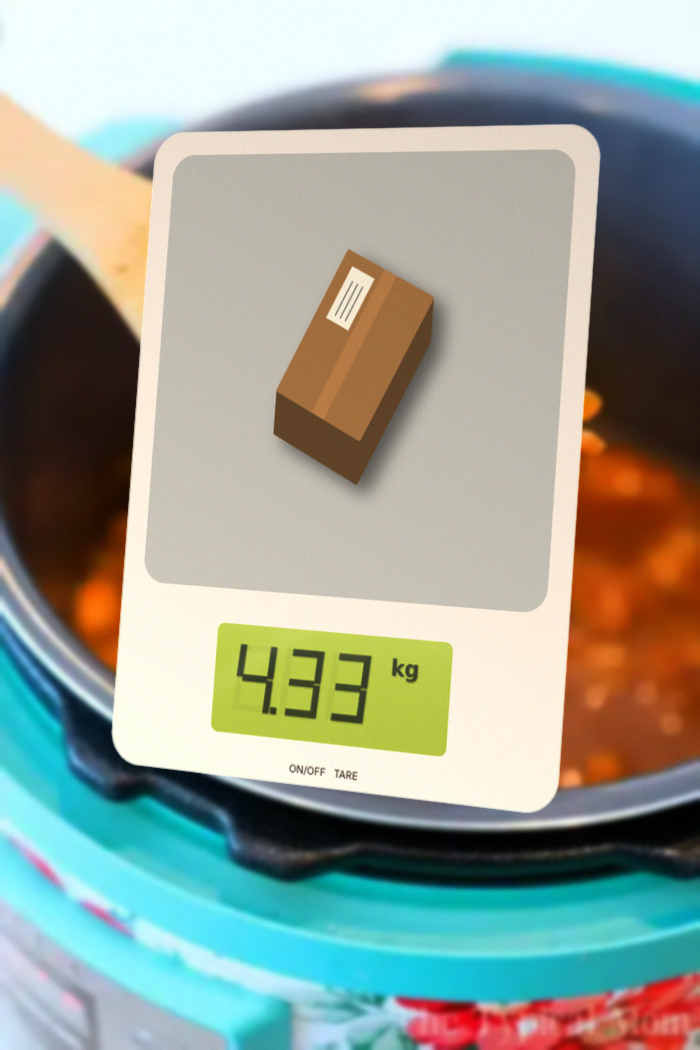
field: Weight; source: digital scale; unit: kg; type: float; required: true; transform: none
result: 4.33 kg
